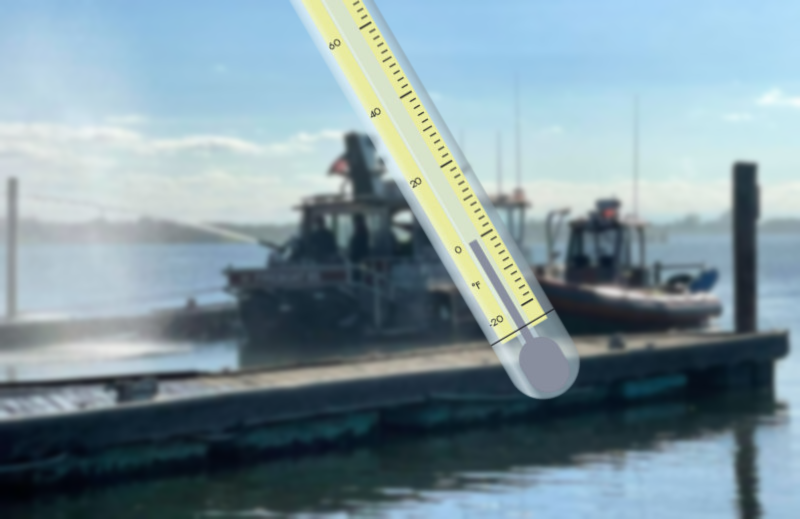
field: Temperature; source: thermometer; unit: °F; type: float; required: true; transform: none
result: 0 °F
